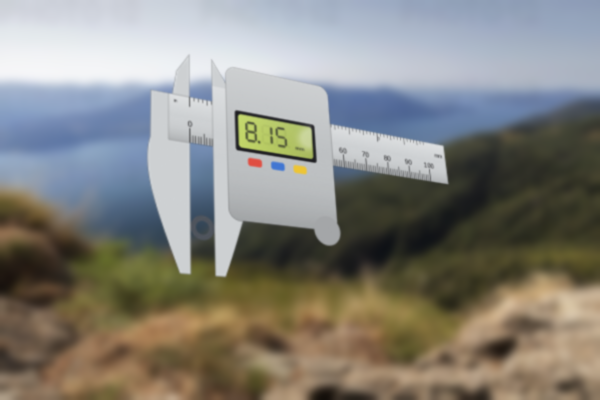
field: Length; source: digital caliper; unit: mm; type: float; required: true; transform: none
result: 8.15 mm
